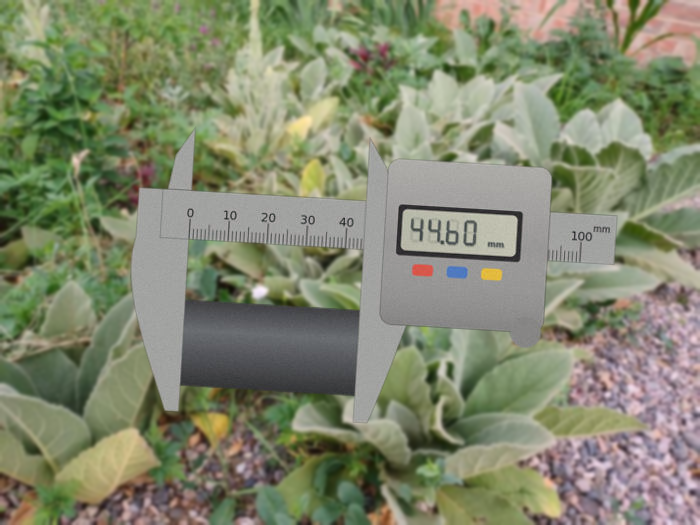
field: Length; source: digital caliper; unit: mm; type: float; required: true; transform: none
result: 44.60 mm
